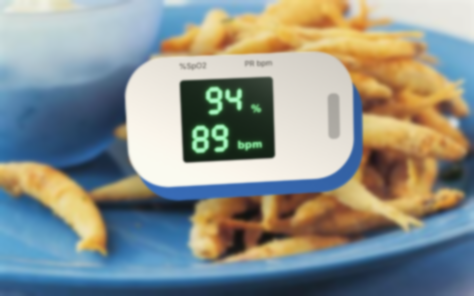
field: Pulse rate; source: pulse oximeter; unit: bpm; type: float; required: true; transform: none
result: 89 bpm
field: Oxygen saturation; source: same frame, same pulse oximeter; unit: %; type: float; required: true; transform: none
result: 94 %
